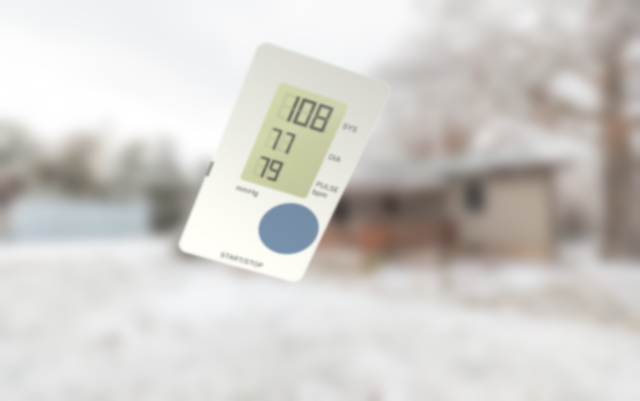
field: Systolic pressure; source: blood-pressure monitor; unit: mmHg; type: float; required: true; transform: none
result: 108 mmHg
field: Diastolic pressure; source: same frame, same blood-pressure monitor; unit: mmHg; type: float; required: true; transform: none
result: 77 mmHg
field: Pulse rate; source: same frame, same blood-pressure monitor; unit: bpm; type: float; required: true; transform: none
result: 79 bpm
